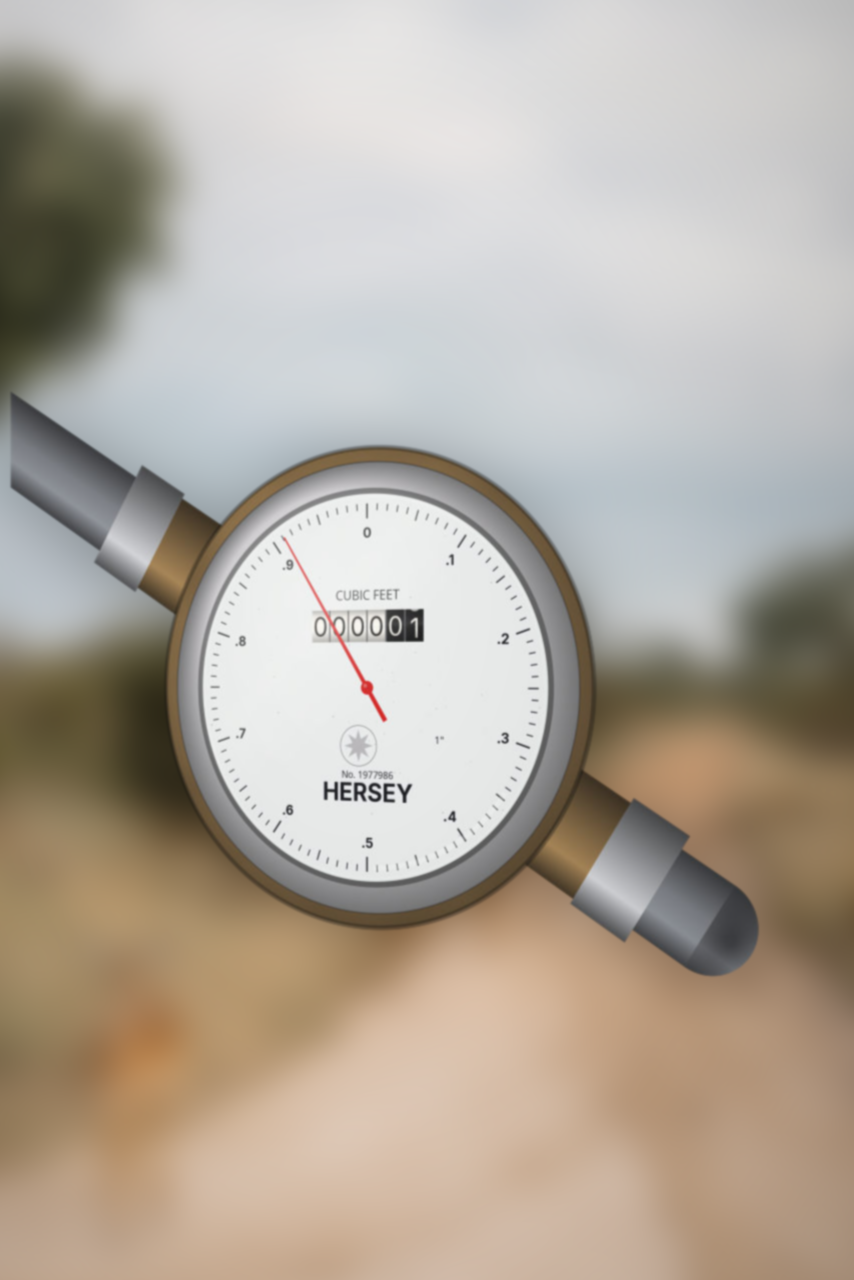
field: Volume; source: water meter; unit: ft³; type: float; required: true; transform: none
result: 0.91 ft³
